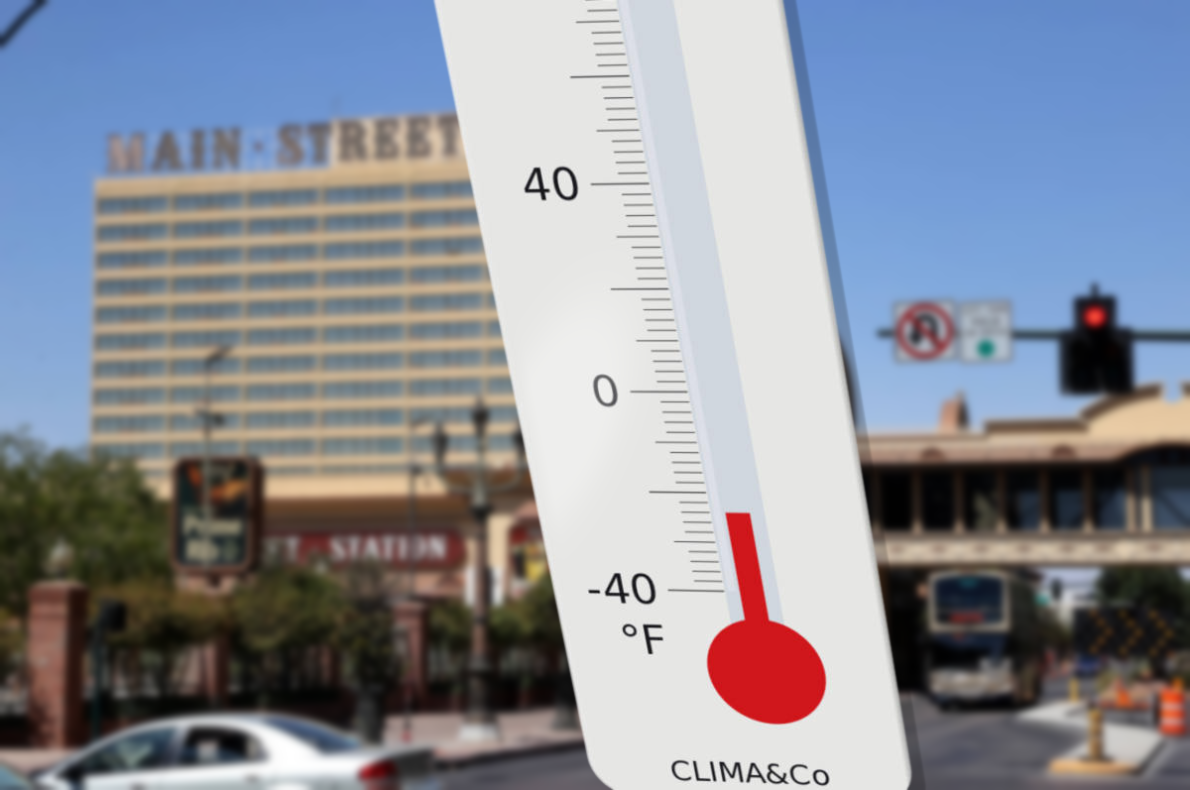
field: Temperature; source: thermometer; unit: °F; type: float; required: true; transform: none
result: -24 °F
